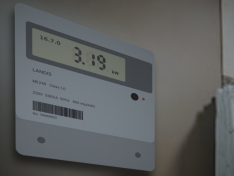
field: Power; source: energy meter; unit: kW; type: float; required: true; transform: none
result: 3.19 kW
